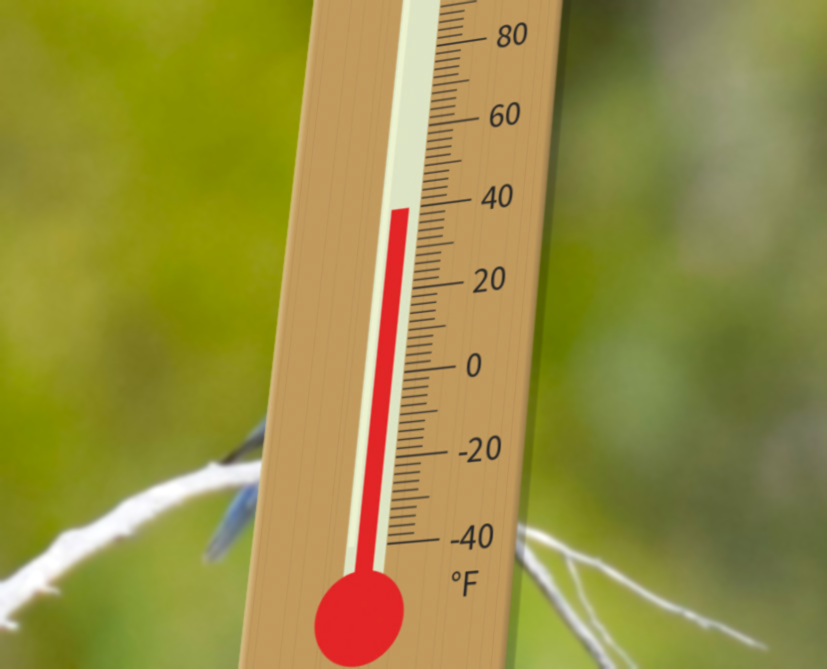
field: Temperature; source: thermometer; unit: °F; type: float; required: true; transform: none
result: 40 °F
